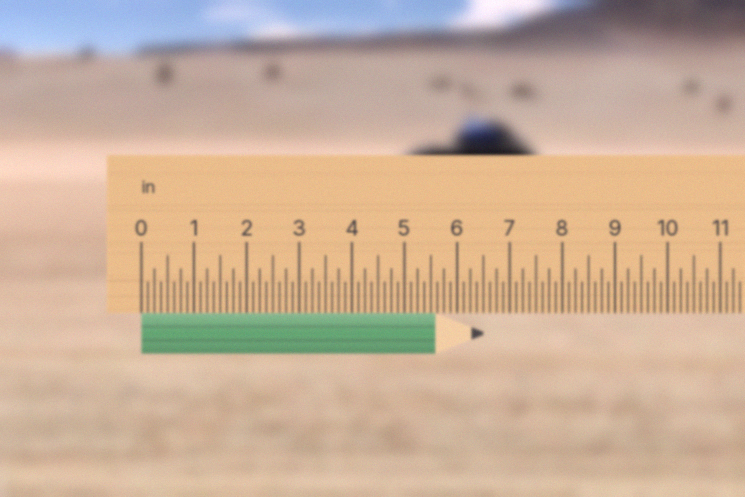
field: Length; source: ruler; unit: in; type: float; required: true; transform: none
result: 6.5 in
